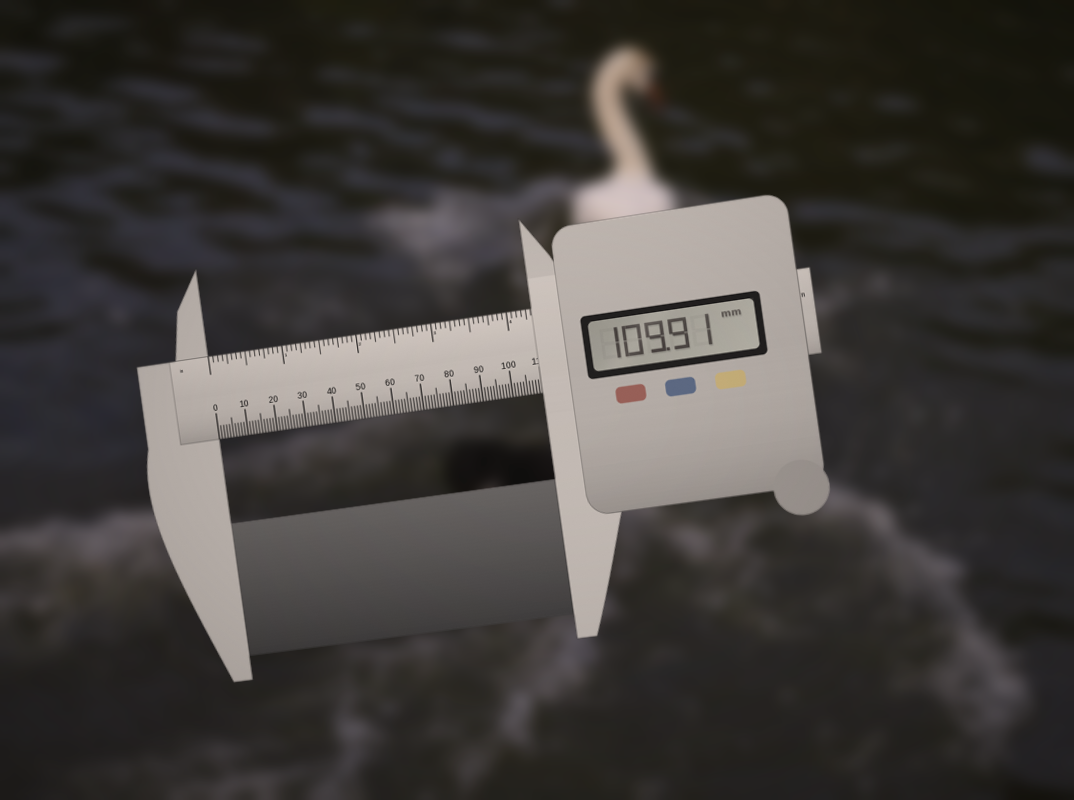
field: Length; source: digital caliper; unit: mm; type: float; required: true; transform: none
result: 109.91 mm
